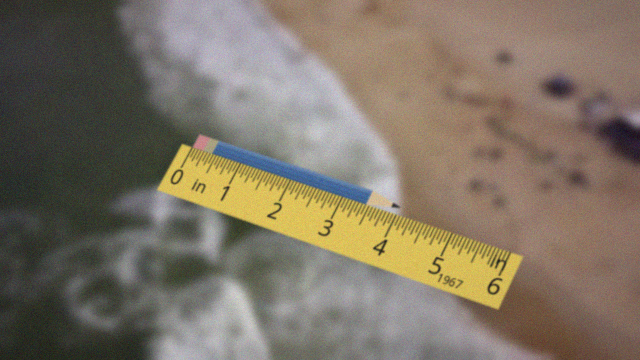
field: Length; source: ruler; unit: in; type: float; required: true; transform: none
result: 4 in
